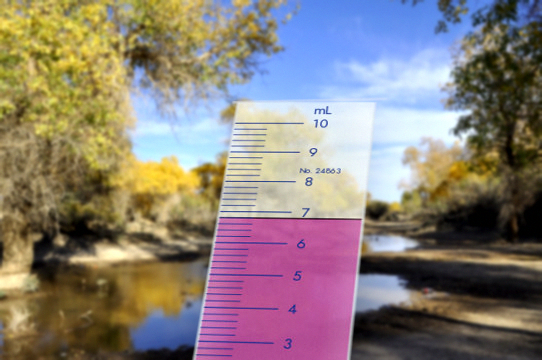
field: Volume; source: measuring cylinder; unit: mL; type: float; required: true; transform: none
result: 6.8 mL
